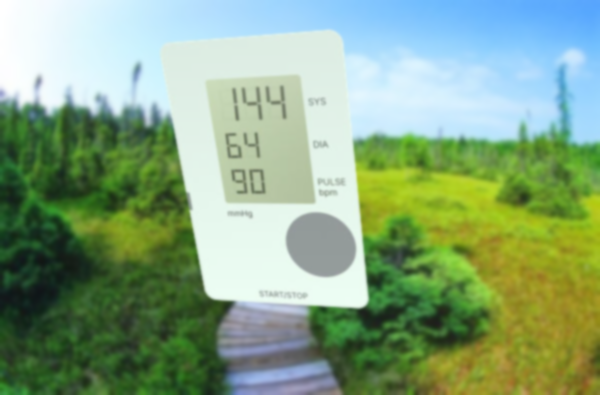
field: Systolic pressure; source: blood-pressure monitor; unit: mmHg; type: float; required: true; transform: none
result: 144 mmHg
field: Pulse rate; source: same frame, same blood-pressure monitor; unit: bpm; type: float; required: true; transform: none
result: 90 bpm
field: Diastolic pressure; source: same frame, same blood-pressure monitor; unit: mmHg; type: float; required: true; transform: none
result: 64 mmHg
